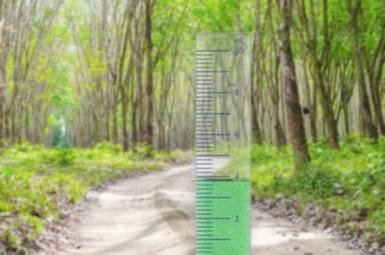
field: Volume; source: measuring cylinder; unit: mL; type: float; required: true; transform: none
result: 3.8 mL
